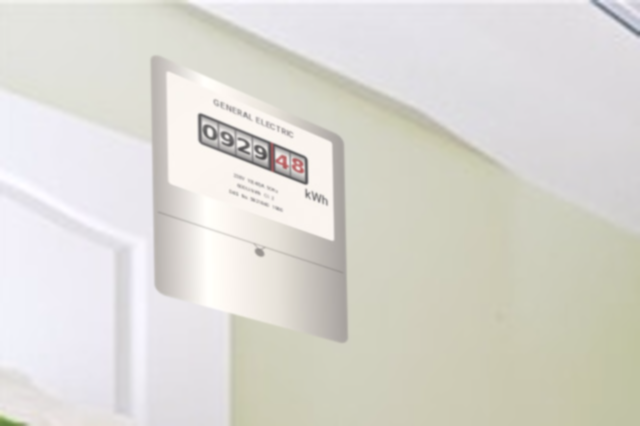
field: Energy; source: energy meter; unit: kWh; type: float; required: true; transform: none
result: 929.48 kWh
